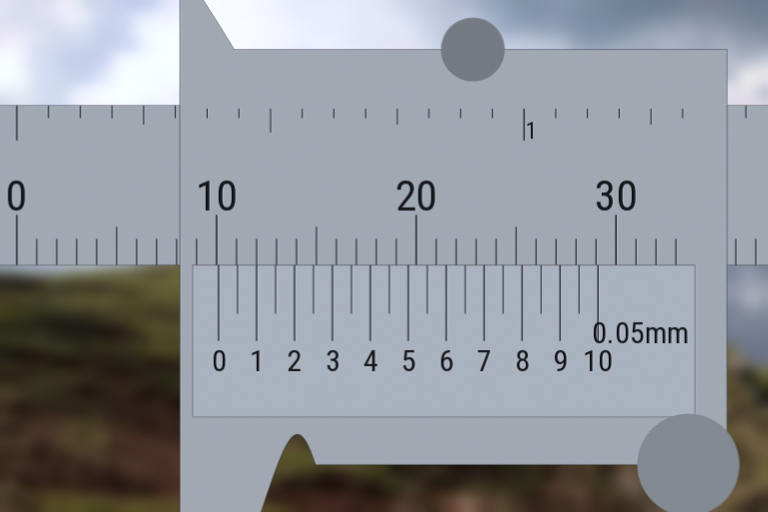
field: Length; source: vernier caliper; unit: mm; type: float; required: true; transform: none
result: 10.1 mm
